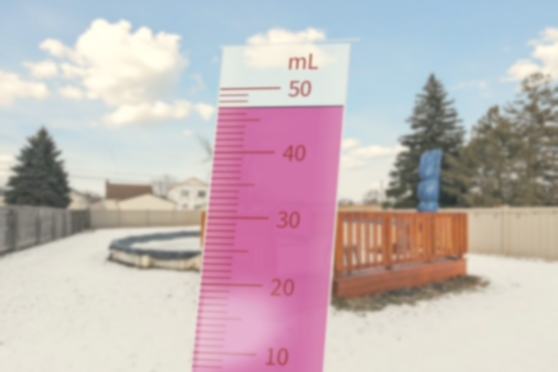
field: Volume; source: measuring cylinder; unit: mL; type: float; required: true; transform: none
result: 47 mL
